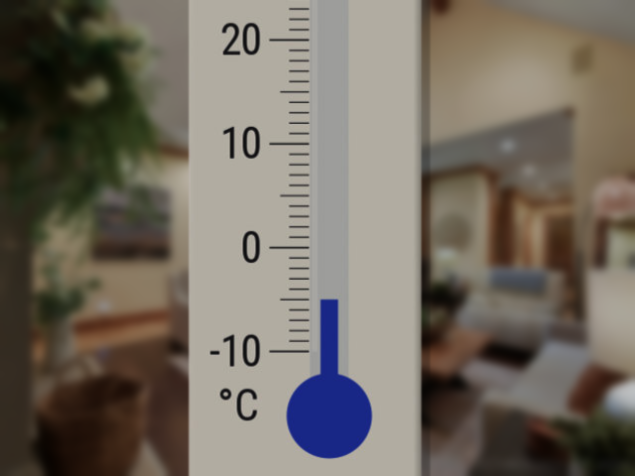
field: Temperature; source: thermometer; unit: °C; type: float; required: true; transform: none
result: -5 °C
